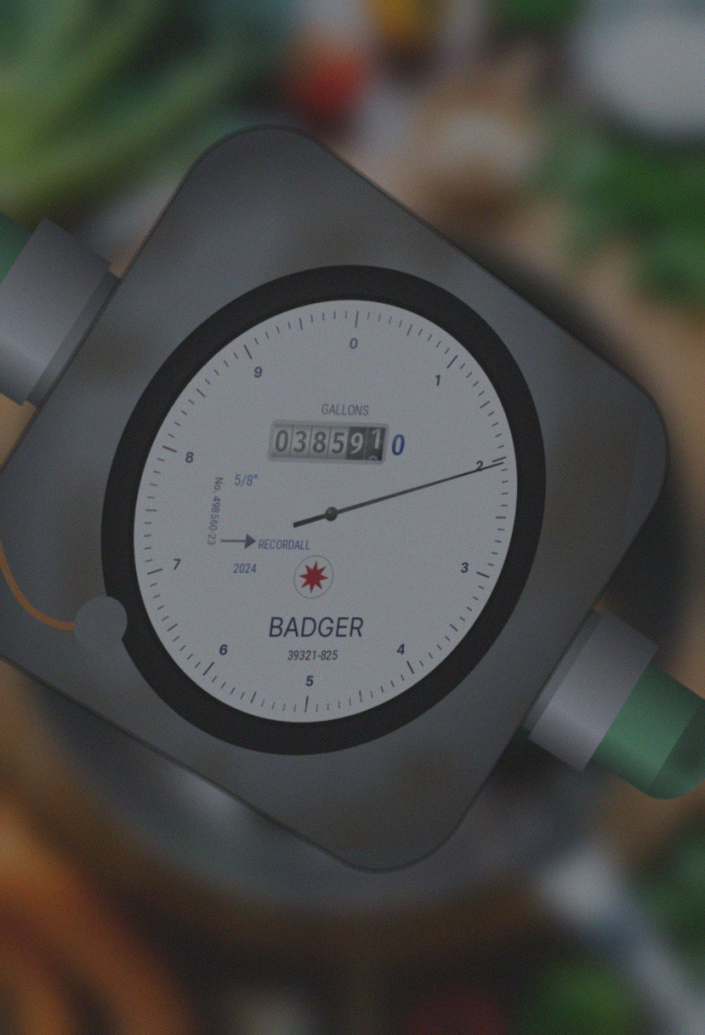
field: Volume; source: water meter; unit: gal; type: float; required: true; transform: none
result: 385912.0 gal
